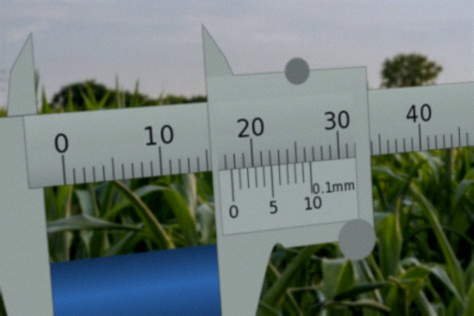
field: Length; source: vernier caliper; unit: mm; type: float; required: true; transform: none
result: 17.6 mm
